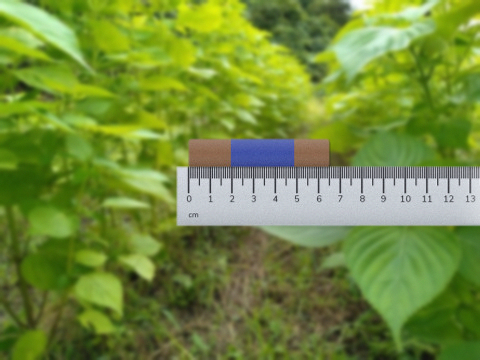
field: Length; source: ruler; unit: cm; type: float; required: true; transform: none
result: 6.5 cm
